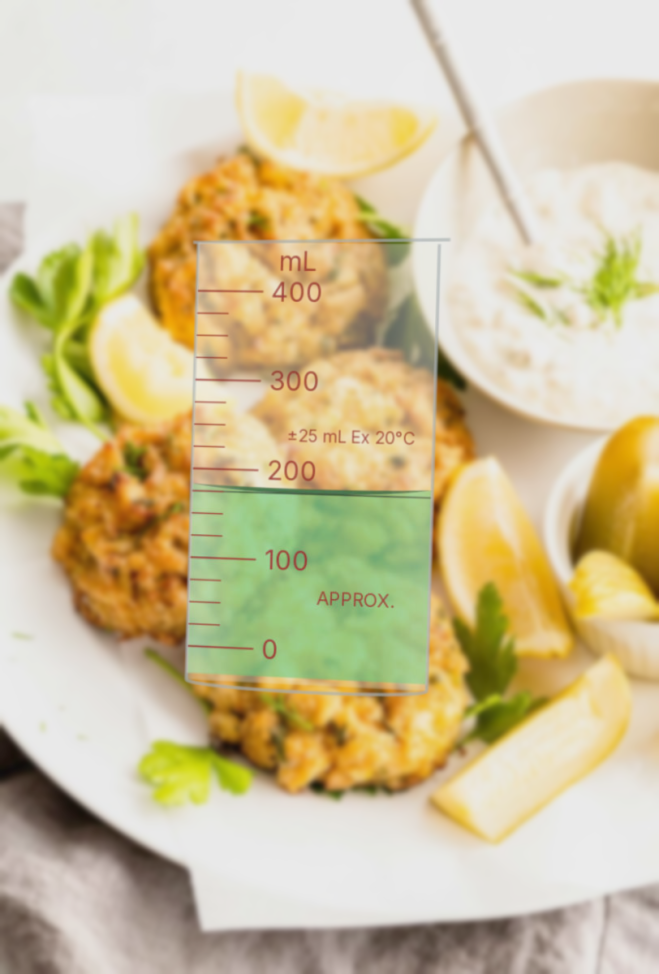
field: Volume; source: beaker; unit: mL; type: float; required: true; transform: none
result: 175 mL
